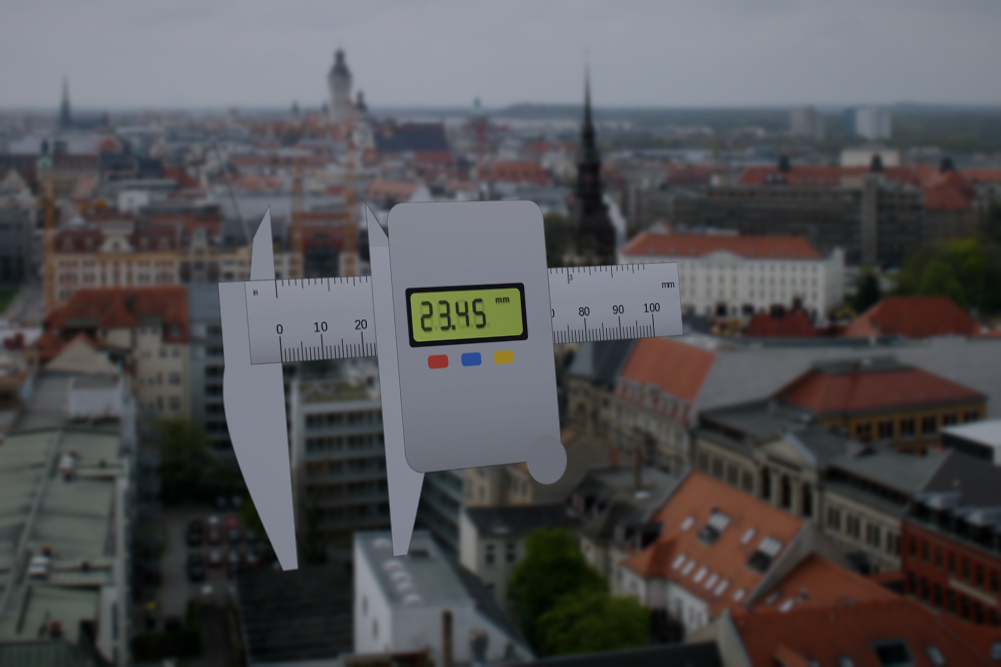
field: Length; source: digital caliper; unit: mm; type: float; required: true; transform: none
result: 23.45 mm
